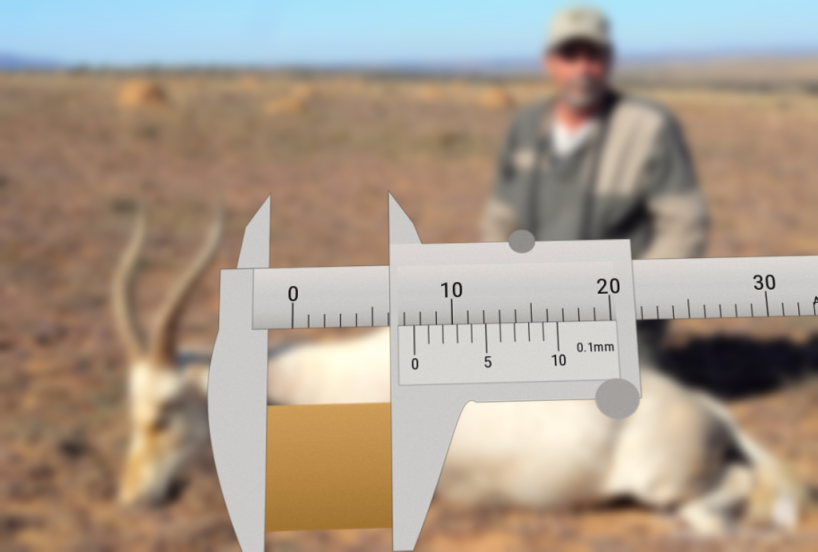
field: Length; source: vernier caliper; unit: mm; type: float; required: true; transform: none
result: 7.6 mm
